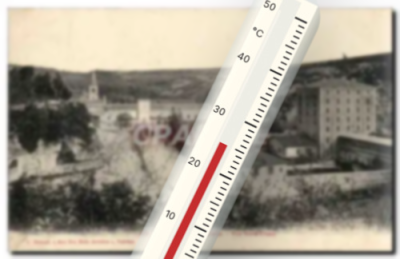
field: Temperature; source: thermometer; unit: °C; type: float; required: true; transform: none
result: 25 °C
